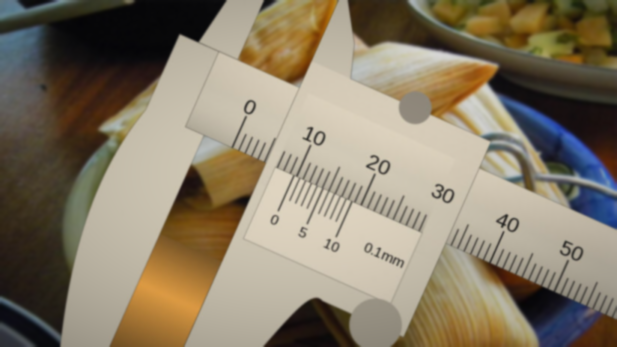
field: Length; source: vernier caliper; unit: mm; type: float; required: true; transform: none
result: 9.6 mm
